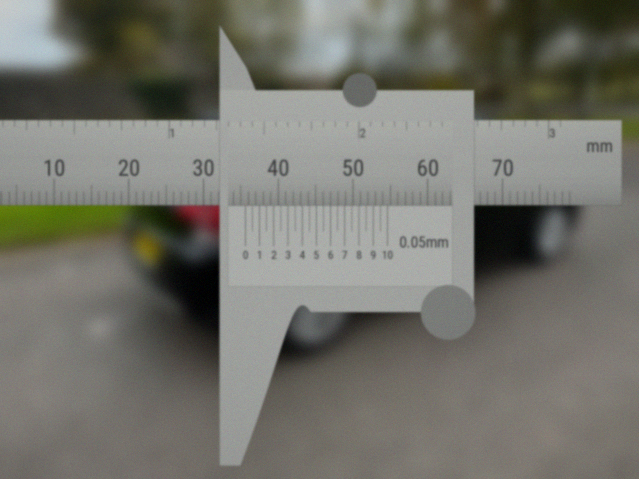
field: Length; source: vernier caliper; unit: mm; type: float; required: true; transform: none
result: 35.6 mm
